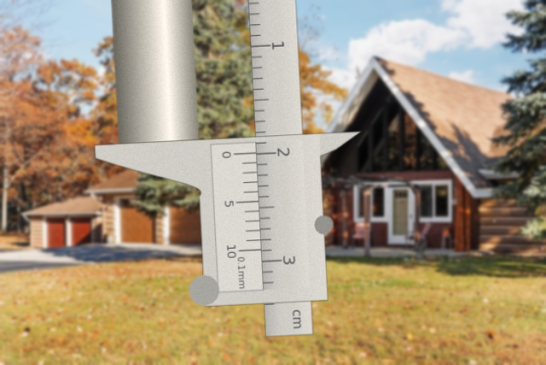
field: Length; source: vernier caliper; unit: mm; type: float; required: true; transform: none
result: 19.9 mm
